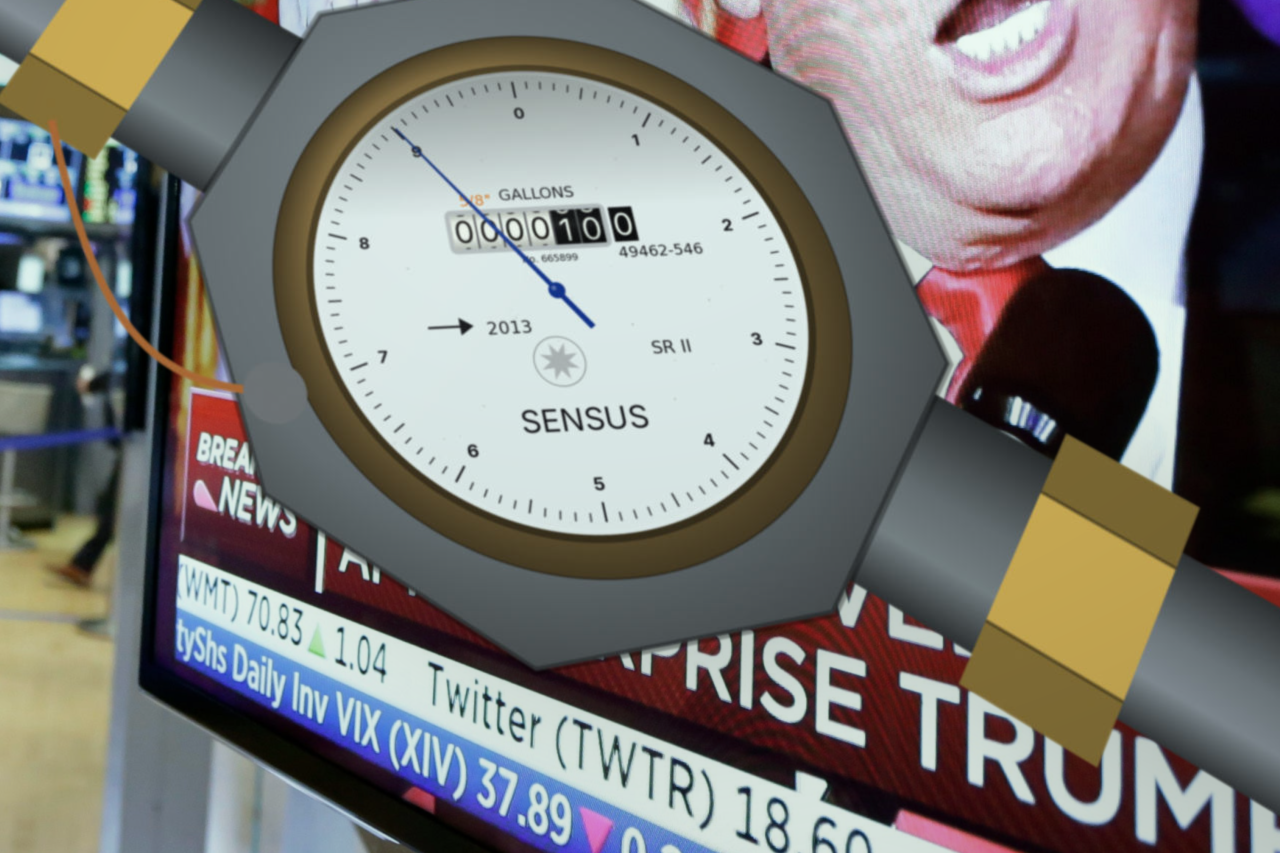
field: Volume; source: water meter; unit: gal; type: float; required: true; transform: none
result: 99.0 gal
